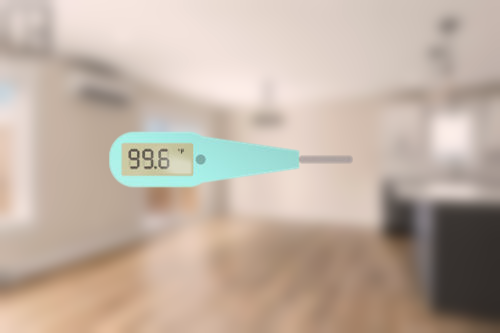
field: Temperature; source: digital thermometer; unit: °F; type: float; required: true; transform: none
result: 99.6 °F
